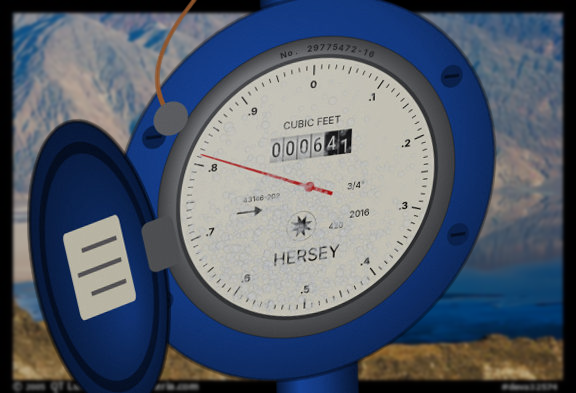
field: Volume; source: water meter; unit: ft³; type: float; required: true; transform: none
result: 640.81 ft³
